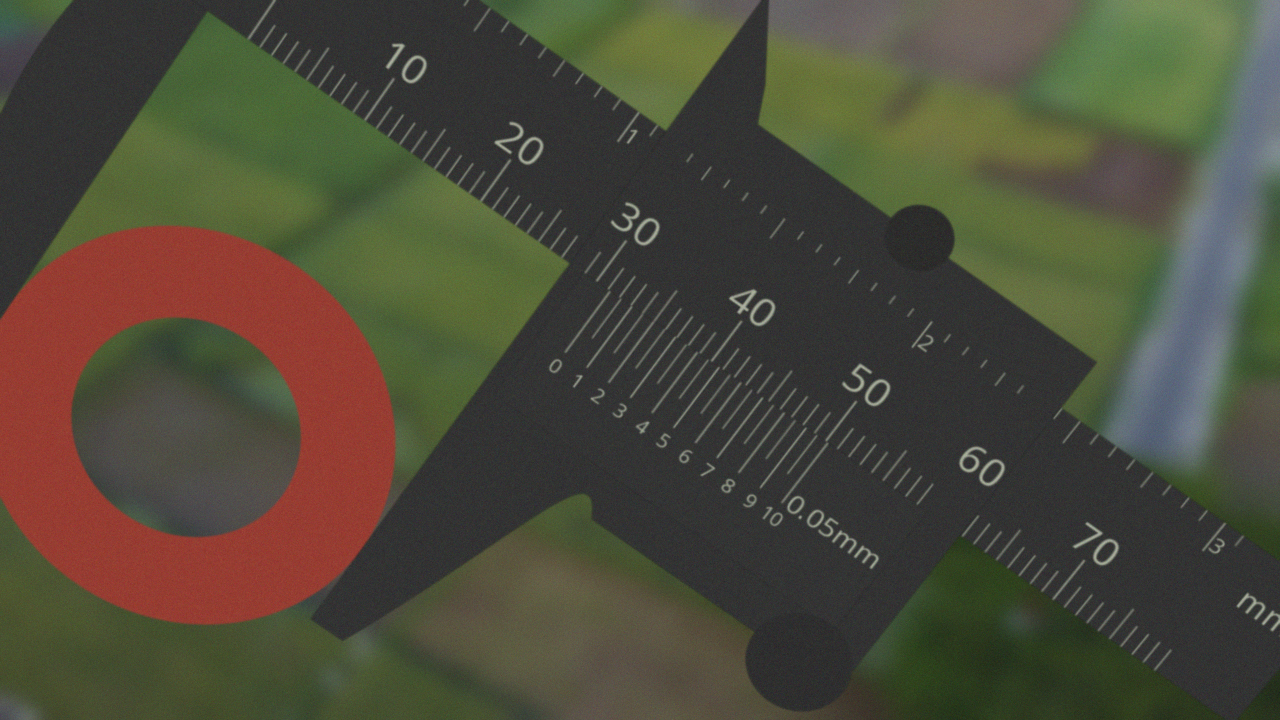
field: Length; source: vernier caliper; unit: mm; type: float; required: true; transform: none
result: 31.2 mm
